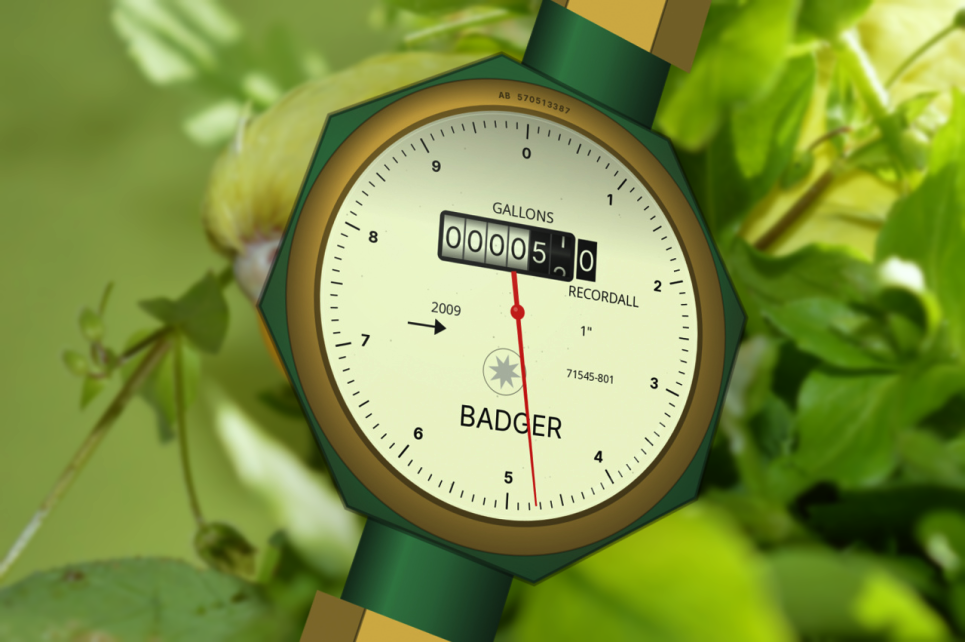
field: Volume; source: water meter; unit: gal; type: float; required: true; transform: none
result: 514.7 gal
